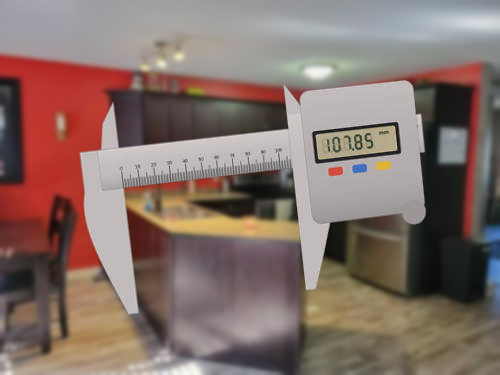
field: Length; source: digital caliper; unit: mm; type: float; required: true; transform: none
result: 107.85 mm
